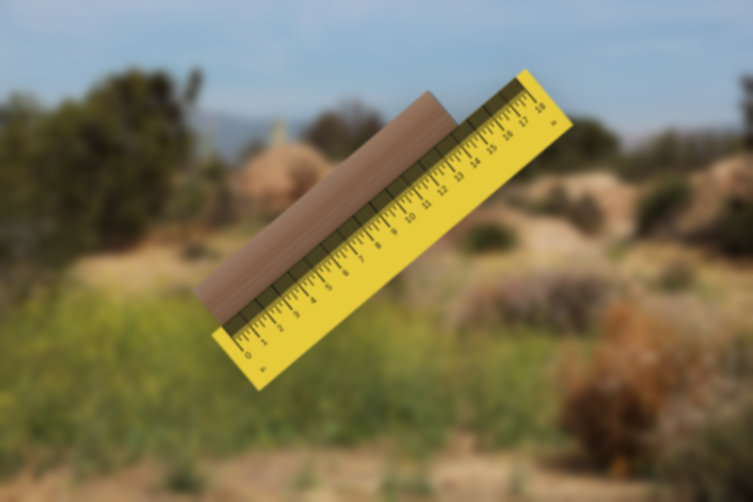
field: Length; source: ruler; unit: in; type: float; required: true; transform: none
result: 14.5 in
